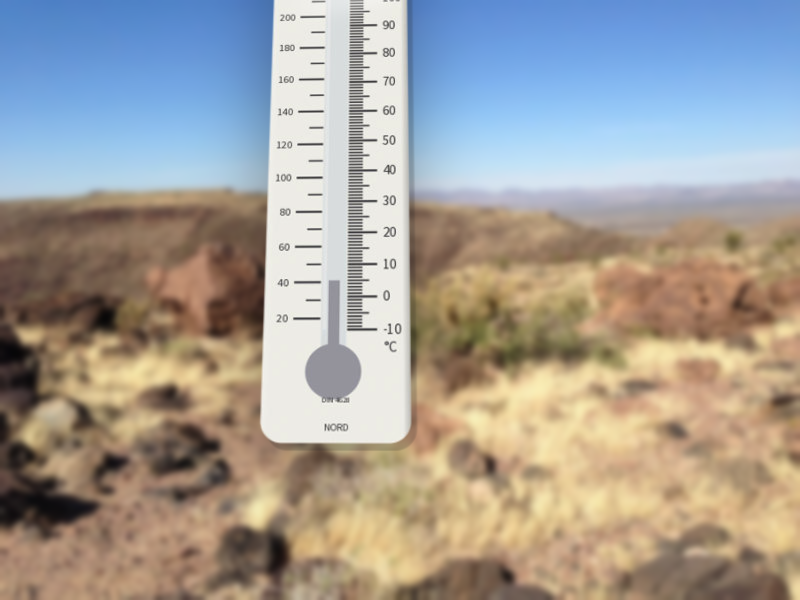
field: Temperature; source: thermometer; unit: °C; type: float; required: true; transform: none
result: 5 °C
